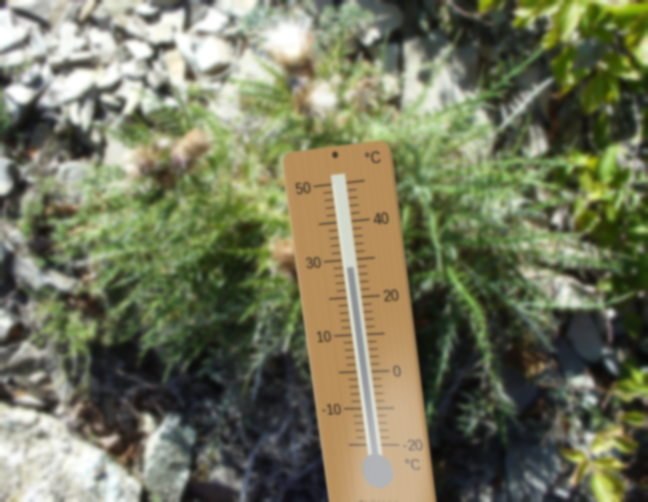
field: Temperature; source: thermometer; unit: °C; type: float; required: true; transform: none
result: 28 °C
